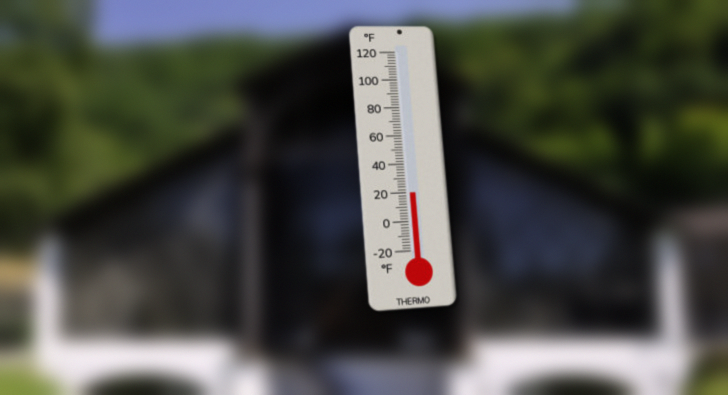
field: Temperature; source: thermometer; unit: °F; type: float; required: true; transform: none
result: 20 °F
